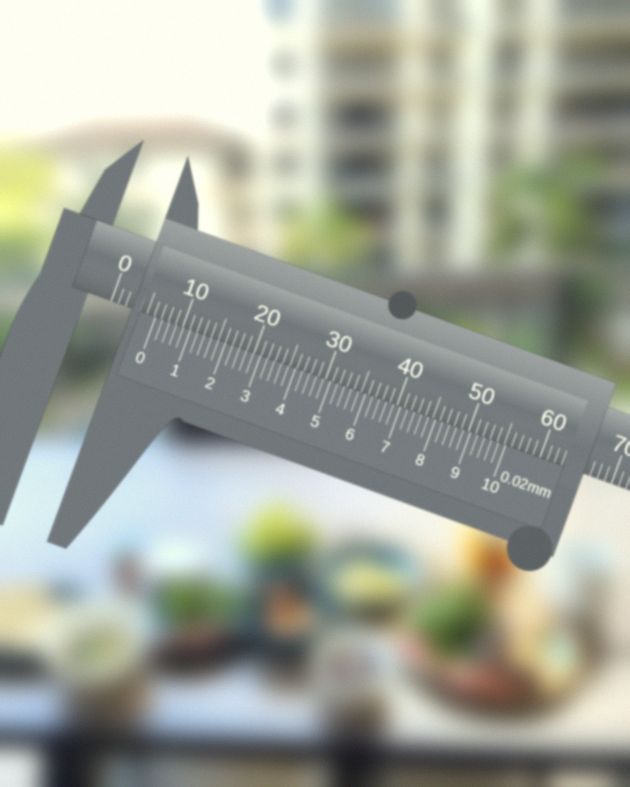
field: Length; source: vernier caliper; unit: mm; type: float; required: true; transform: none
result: 6.2 mm
